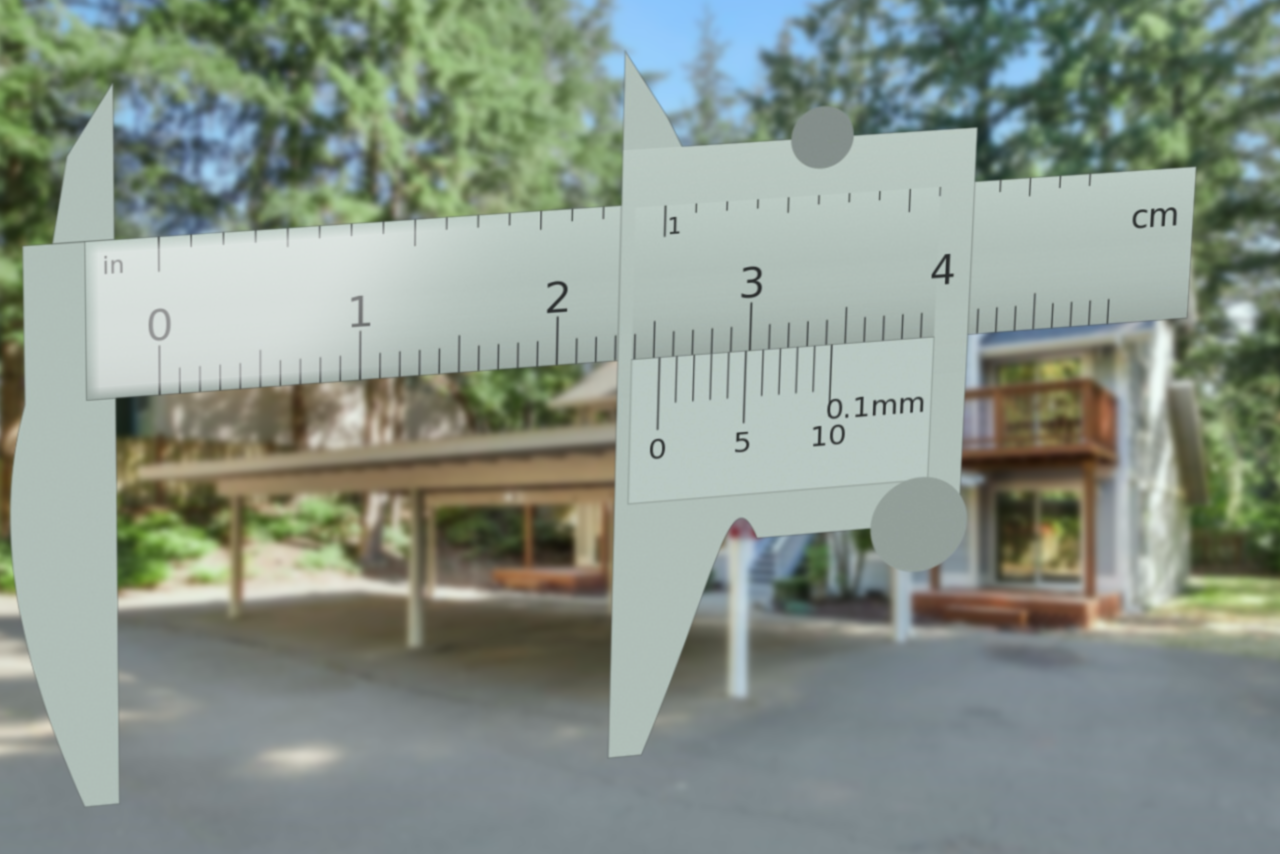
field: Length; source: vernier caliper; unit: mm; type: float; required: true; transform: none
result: 25.3 mm
